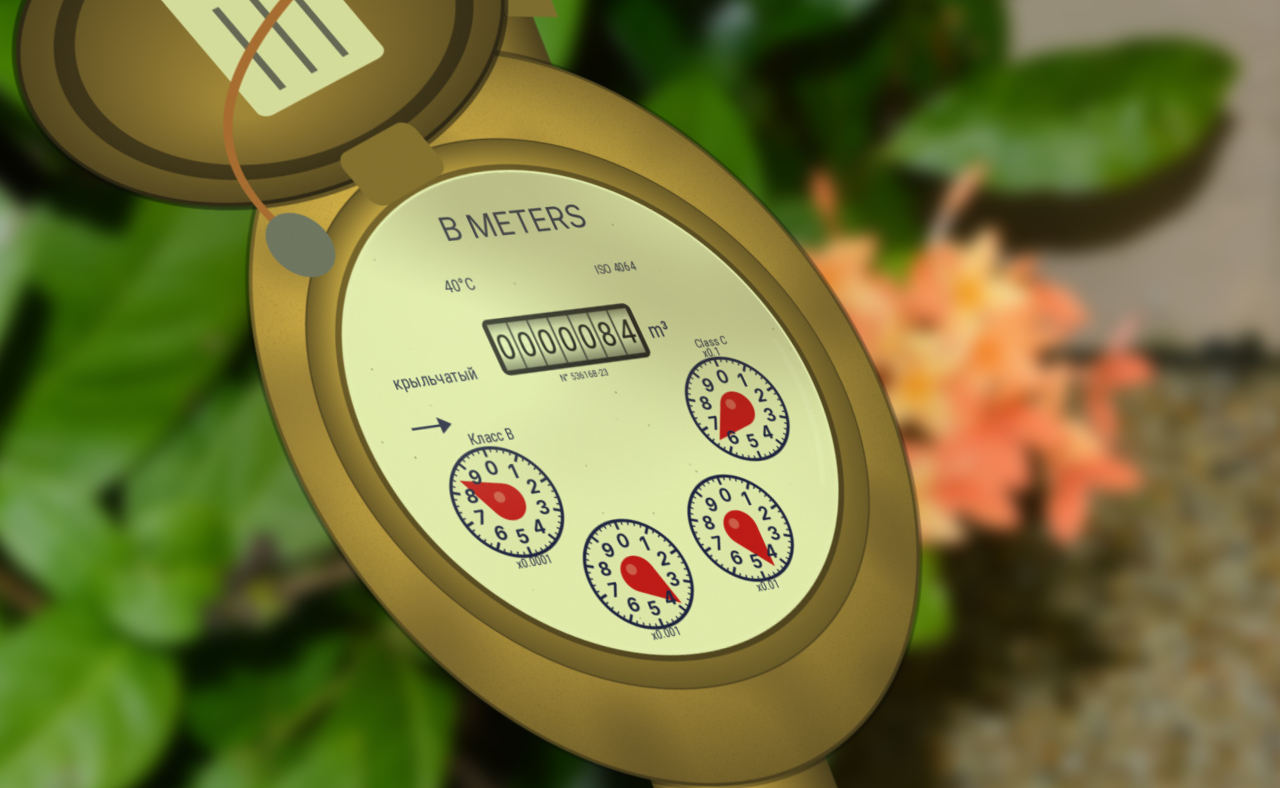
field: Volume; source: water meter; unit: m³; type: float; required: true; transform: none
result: 84.6438 m³
